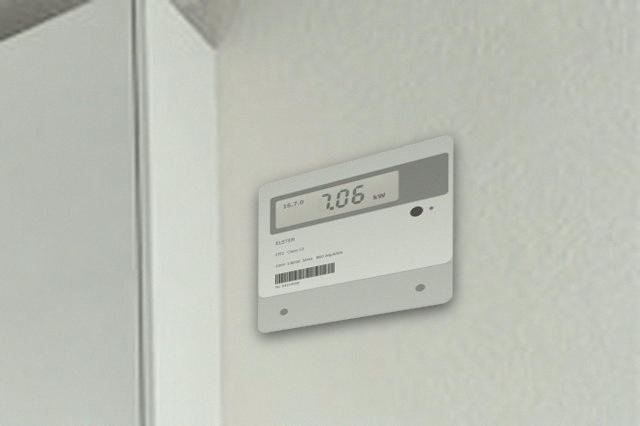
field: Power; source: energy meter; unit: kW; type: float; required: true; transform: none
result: 7.06 kW
